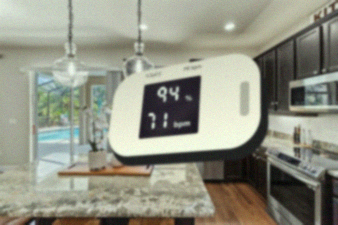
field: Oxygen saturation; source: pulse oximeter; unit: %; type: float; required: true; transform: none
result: 94 %
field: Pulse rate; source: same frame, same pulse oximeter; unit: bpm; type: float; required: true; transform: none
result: 71 bpm
